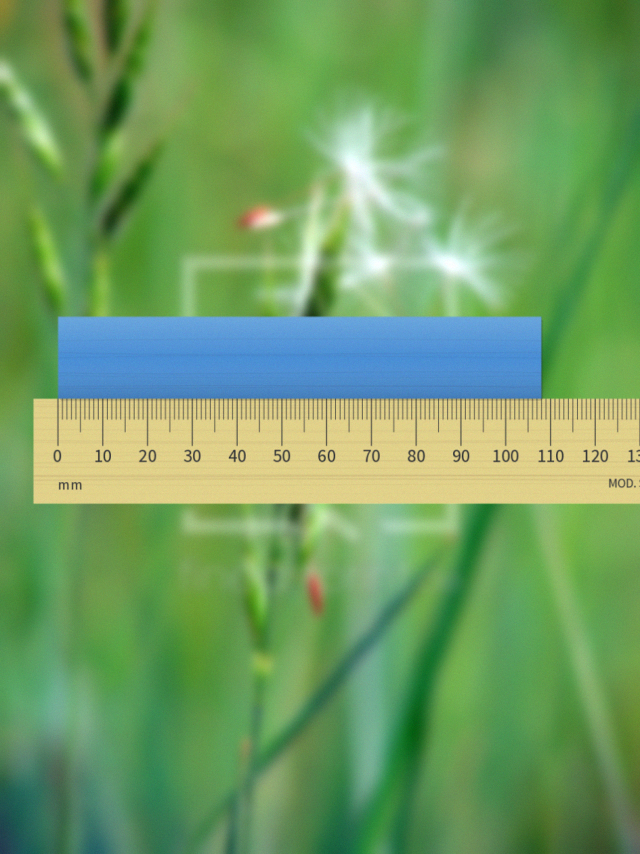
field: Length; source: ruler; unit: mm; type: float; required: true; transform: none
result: 108 mm
